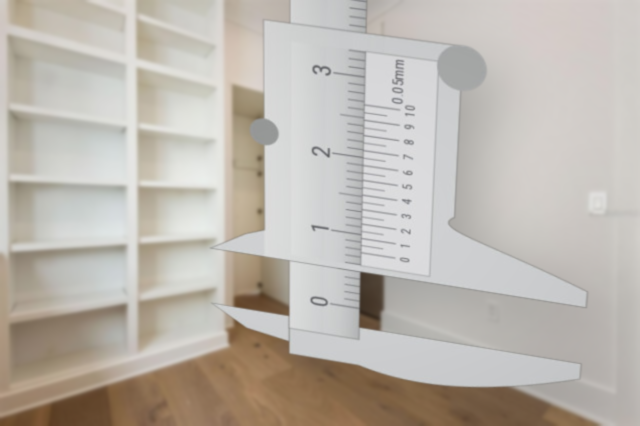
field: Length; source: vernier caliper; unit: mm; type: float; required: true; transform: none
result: 7.6 mm
